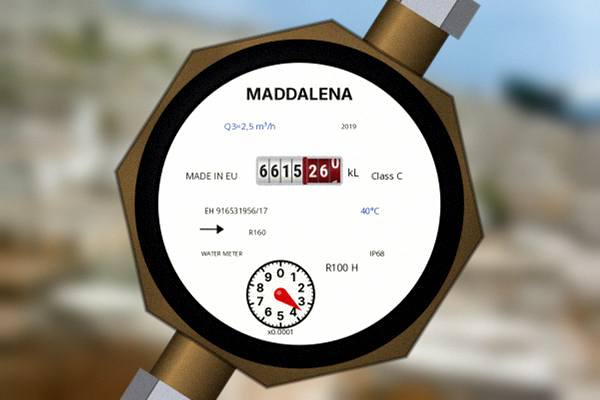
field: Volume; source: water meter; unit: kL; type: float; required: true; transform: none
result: 6615.2603 kL
